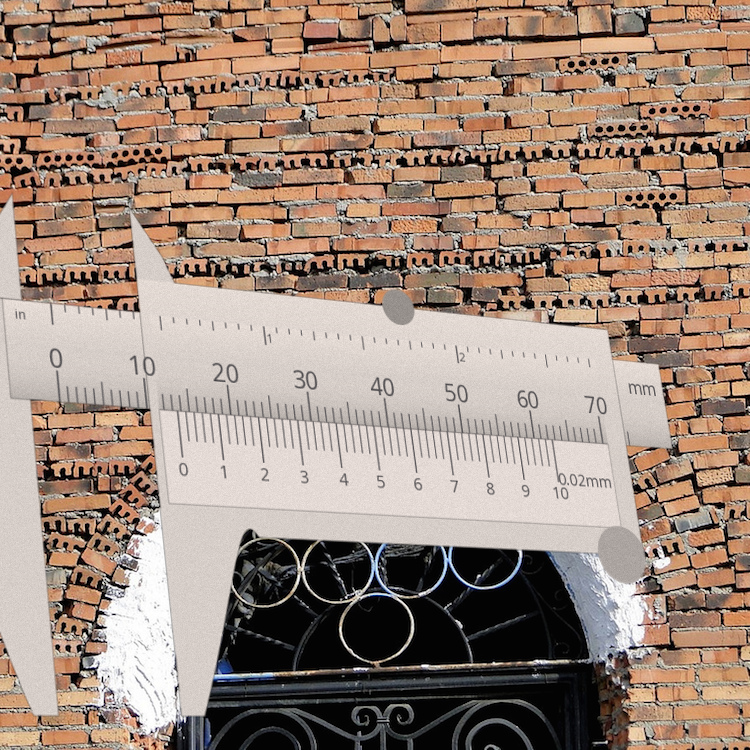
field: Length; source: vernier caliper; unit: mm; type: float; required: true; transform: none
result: 13.6 mm
